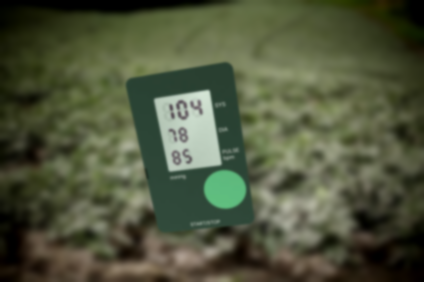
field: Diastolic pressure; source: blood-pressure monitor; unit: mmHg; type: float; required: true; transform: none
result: 78 mmHg
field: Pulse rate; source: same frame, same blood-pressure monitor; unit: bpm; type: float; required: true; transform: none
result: 85 bpm
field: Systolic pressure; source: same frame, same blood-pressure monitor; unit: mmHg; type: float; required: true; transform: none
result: 104 mmHg
